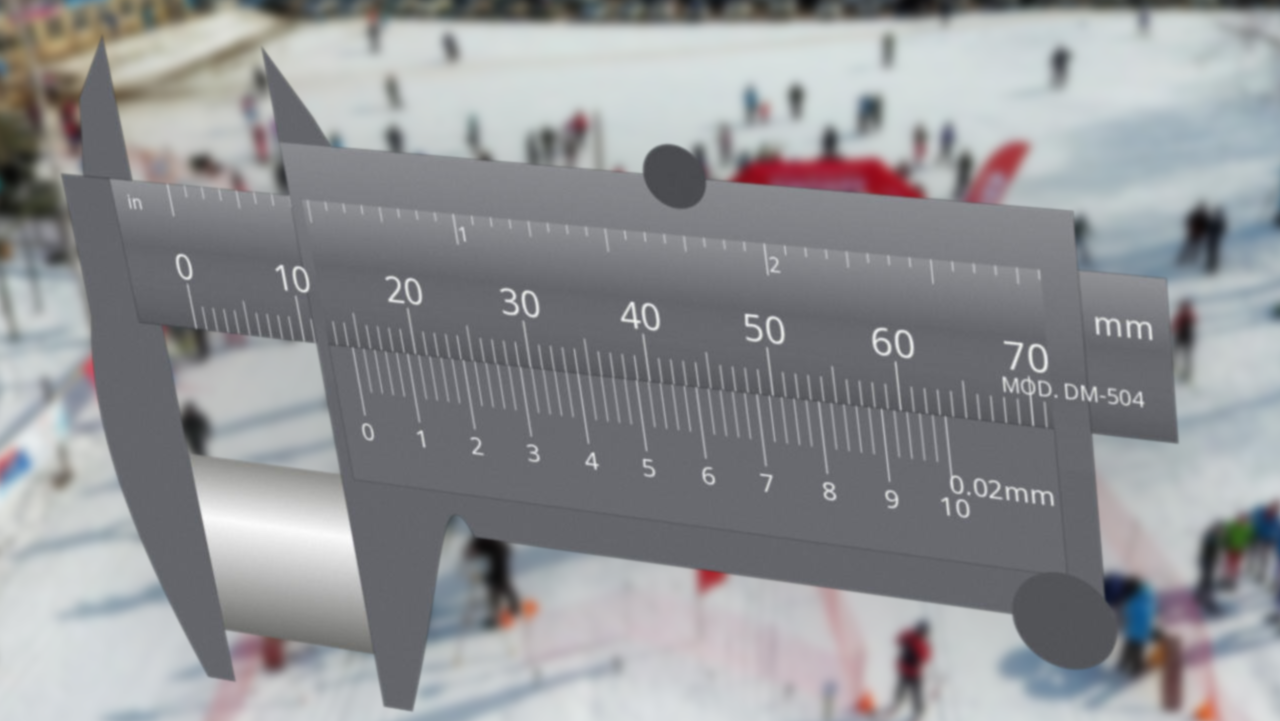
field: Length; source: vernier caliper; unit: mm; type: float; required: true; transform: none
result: 14.4 mm
